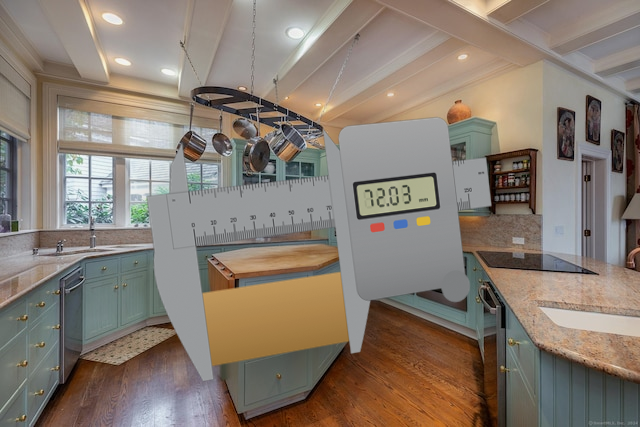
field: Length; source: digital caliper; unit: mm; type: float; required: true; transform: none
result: 72.03 mm
